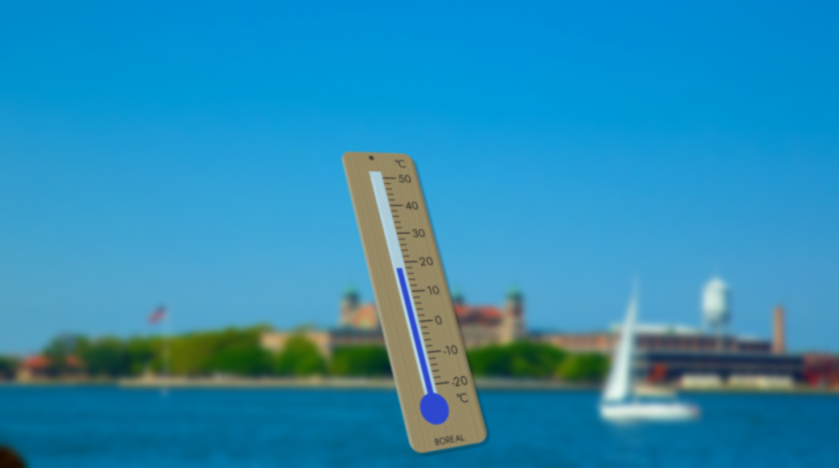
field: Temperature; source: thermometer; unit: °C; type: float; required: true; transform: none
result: 18 °C
